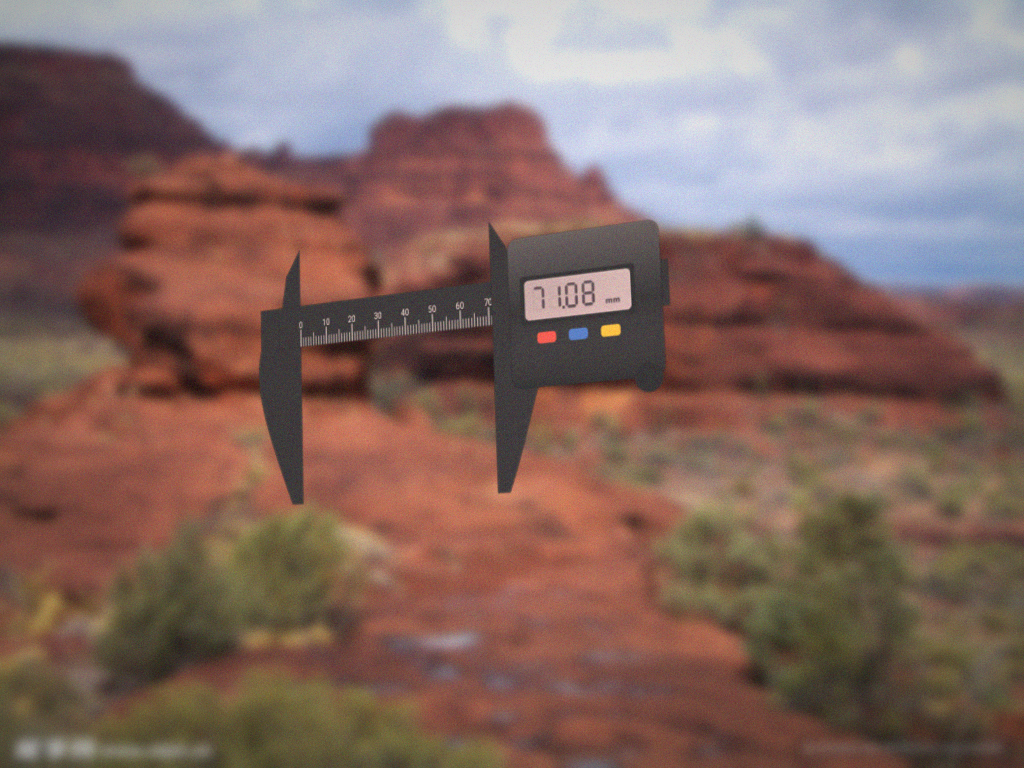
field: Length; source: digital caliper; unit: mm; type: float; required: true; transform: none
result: 71.08 mm
